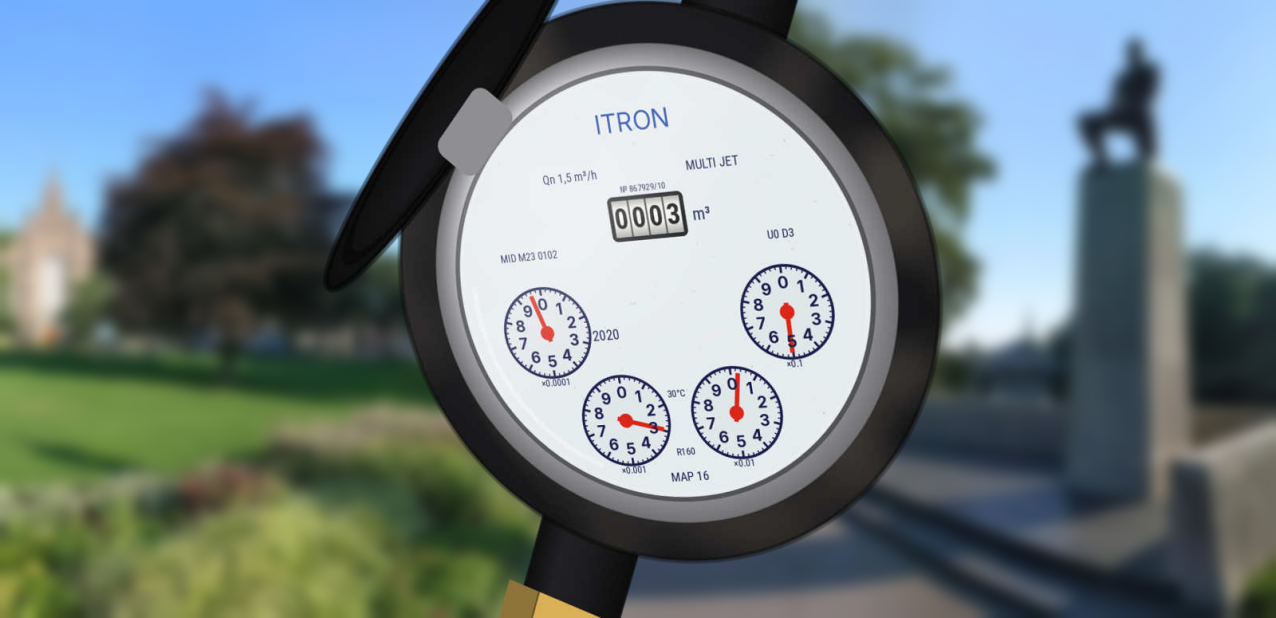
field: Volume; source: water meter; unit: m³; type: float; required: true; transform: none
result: 3.5029 m³
